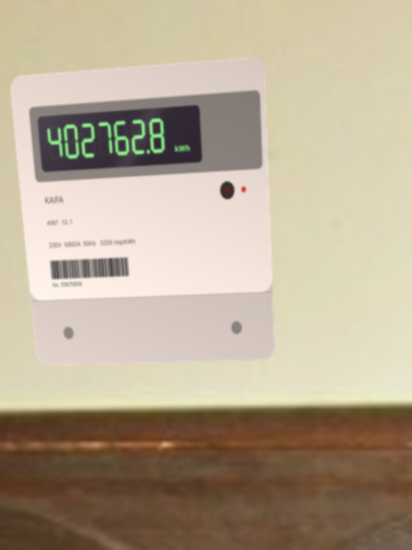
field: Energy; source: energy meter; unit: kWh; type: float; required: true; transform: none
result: 402762.8 kWh
